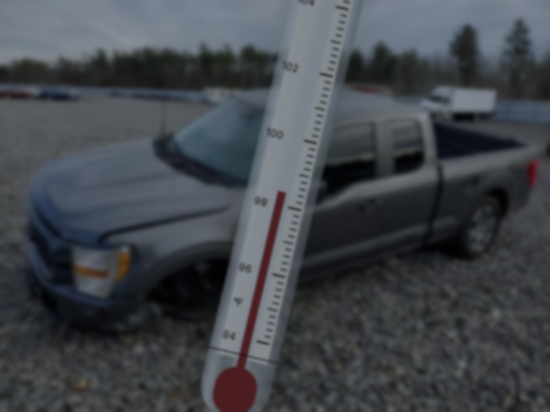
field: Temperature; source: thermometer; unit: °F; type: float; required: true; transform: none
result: 98.4 °F
